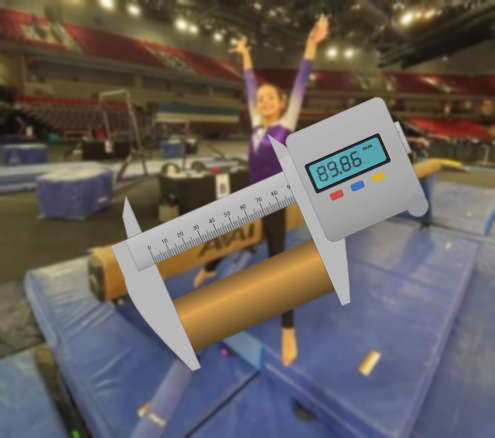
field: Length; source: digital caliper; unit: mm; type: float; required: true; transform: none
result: 89.86 mm
